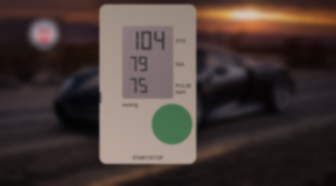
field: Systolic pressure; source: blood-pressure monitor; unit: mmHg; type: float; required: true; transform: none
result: 104 mmHg
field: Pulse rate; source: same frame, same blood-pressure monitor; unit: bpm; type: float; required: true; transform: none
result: 75 bpm
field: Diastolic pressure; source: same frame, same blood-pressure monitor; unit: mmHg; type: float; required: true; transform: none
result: 79 mmHg
